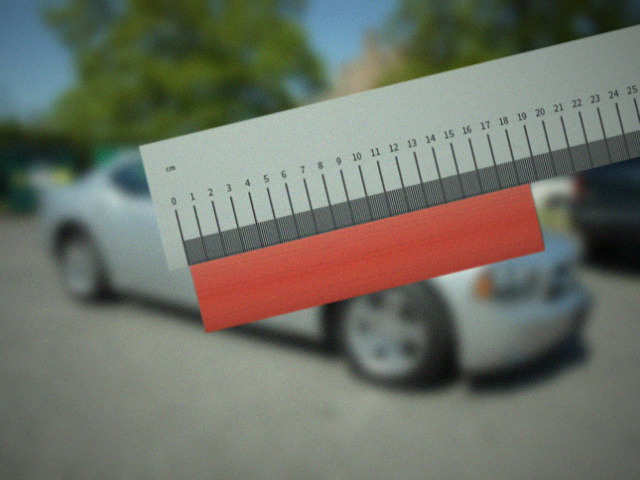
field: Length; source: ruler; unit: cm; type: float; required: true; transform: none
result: 18.5 cm
